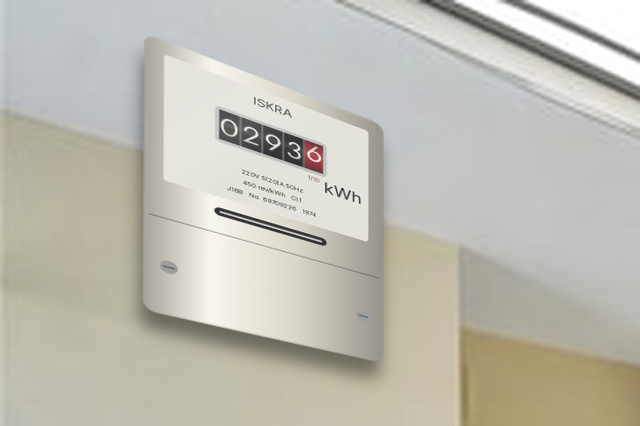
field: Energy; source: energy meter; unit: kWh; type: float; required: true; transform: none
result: 293.6 kWh
